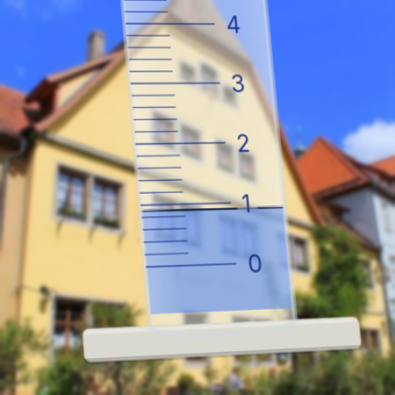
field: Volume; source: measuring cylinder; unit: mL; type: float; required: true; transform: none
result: 0.9 mL
